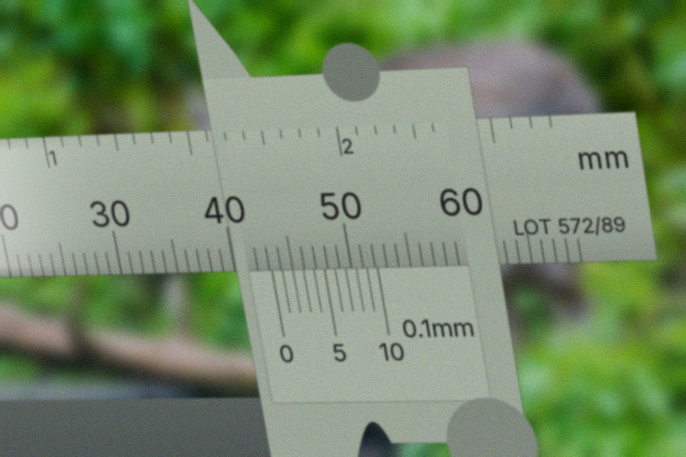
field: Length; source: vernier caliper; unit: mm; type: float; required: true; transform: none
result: 43.2 mm
